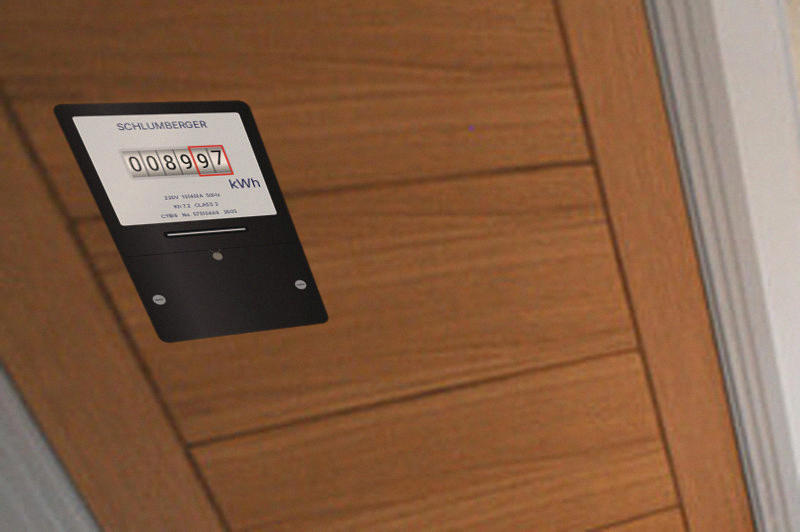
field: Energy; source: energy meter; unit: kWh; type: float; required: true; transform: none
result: 89.97 kWh
